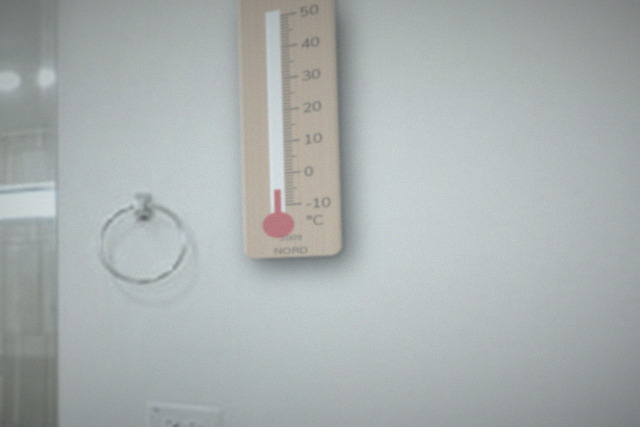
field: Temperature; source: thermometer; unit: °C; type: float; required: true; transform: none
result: -5 °C
